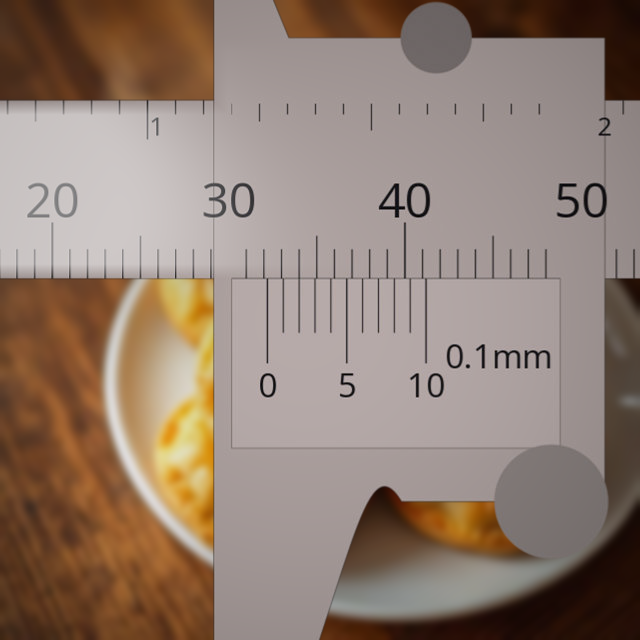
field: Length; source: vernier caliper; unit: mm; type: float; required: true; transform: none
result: 32.2 mm
